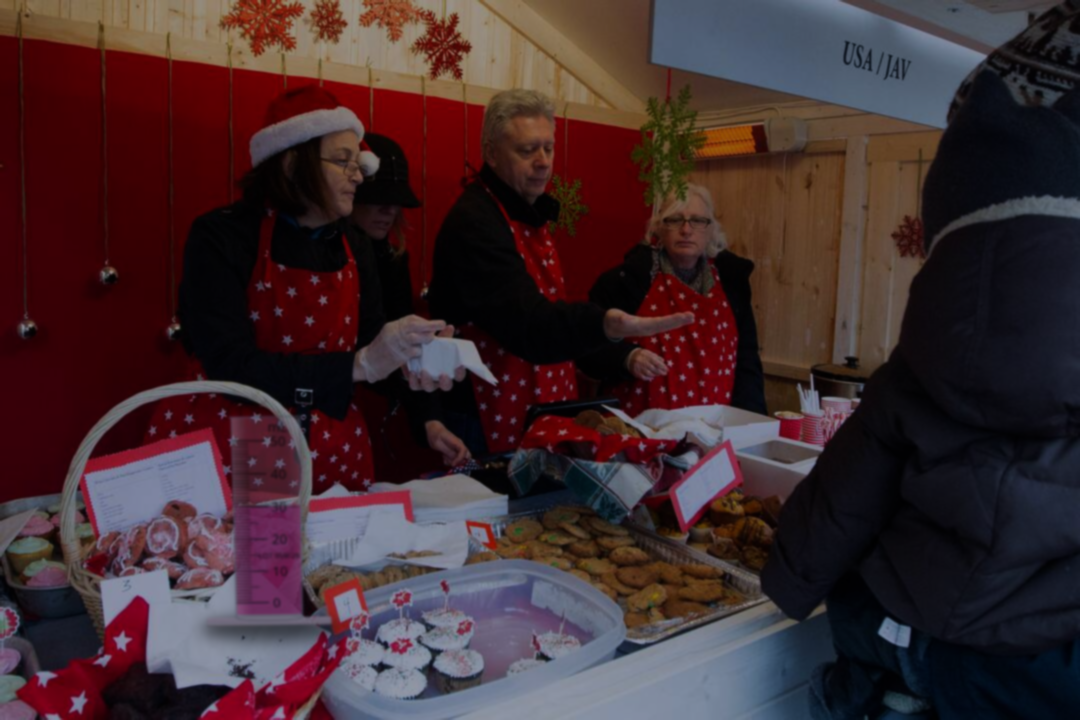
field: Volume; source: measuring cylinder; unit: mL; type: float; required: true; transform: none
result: 30 mL
